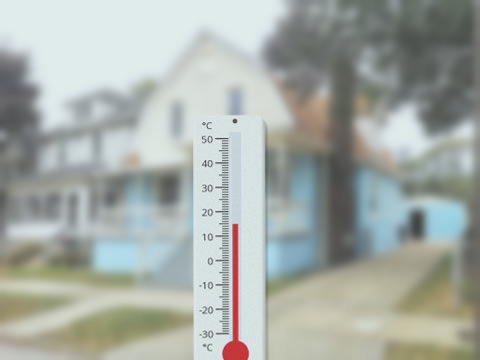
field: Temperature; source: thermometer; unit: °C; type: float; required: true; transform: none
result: 15 °C
